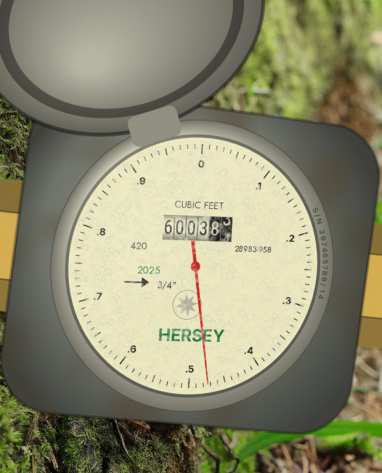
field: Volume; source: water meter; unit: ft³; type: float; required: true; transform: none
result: 600383.47 ft³
